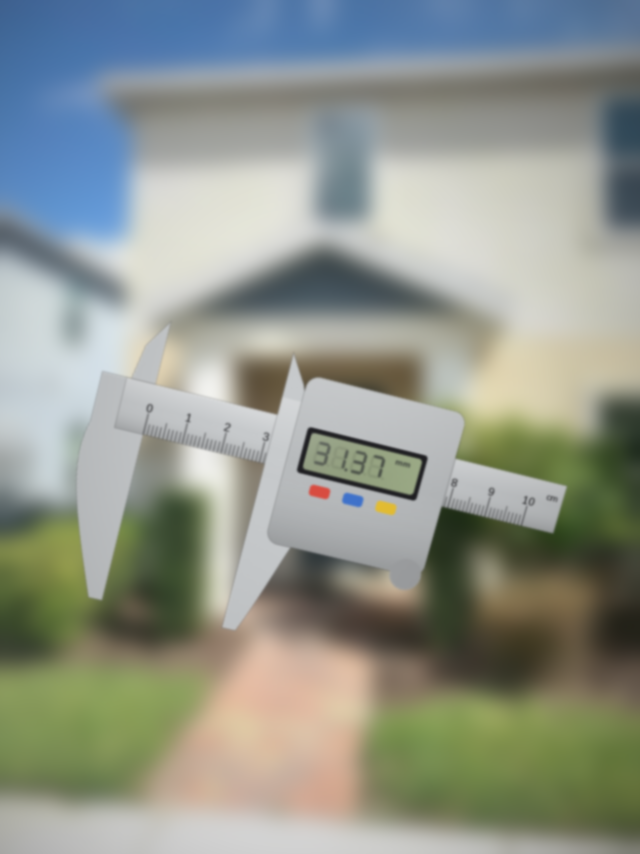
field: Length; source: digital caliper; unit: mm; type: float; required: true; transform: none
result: 31.37 mm
